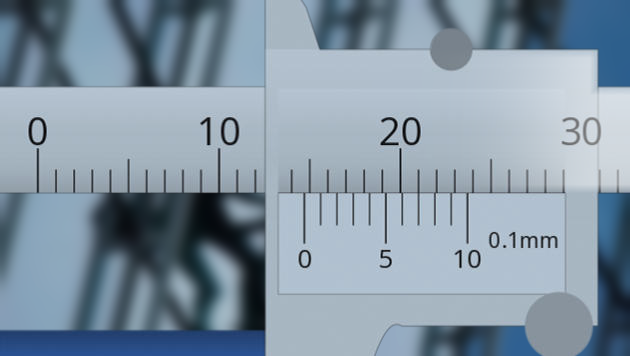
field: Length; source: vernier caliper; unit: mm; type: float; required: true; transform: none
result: 14.7 mm
